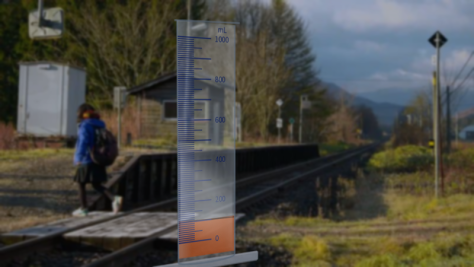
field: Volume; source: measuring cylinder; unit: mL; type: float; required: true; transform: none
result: 100 mL
